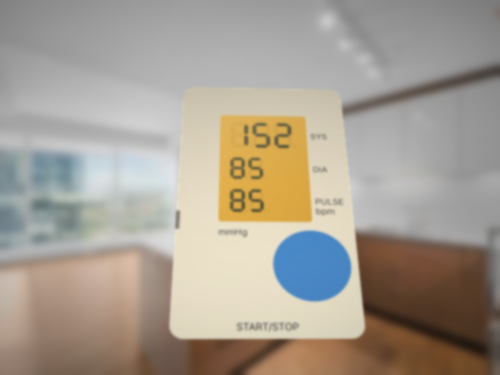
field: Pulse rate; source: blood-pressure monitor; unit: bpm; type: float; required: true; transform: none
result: 85 bpm
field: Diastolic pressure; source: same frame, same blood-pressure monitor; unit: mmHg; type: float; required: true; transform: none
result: 85 mmHg
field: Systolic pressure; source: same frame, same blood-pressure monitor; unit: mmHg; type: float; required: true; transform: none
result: 152 mmHg
